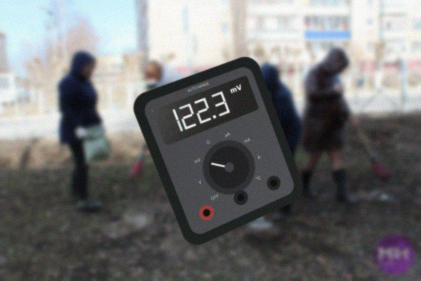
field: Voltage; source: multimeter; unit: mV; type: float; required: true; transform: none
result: 122.3 mV
